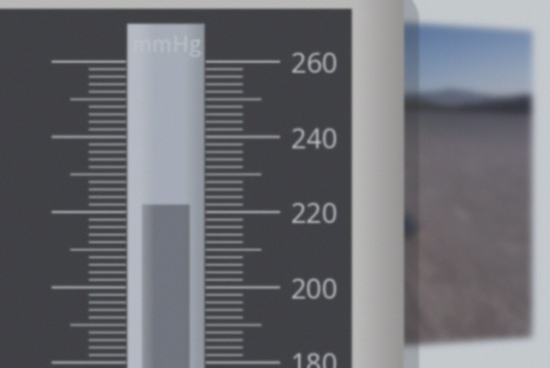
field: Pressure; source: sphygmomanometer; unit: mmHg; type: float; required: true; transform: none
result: 222 mmHg
